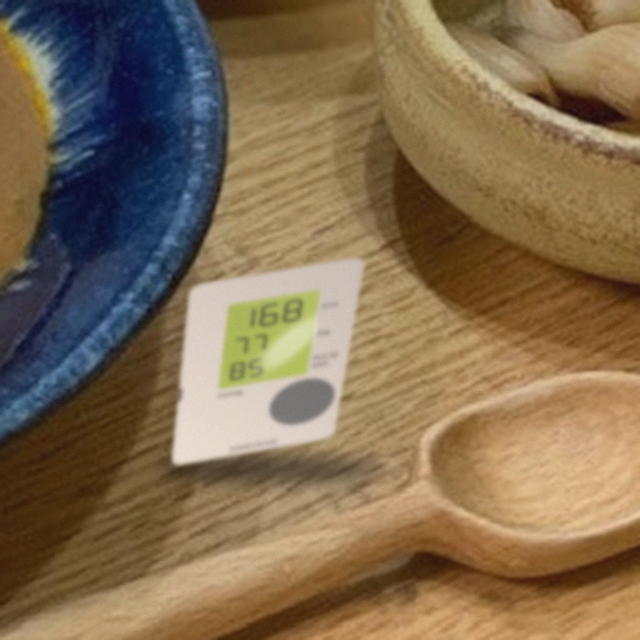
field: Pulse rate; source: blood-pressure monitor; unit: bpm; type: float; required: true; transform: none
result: 85 bpm
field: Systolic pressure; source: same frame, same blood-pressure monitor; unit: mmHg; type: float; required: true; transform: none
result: 168 mmHg
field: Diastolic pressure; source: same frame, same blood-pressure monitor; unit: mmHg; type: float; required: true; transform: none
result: 77 mmHg
